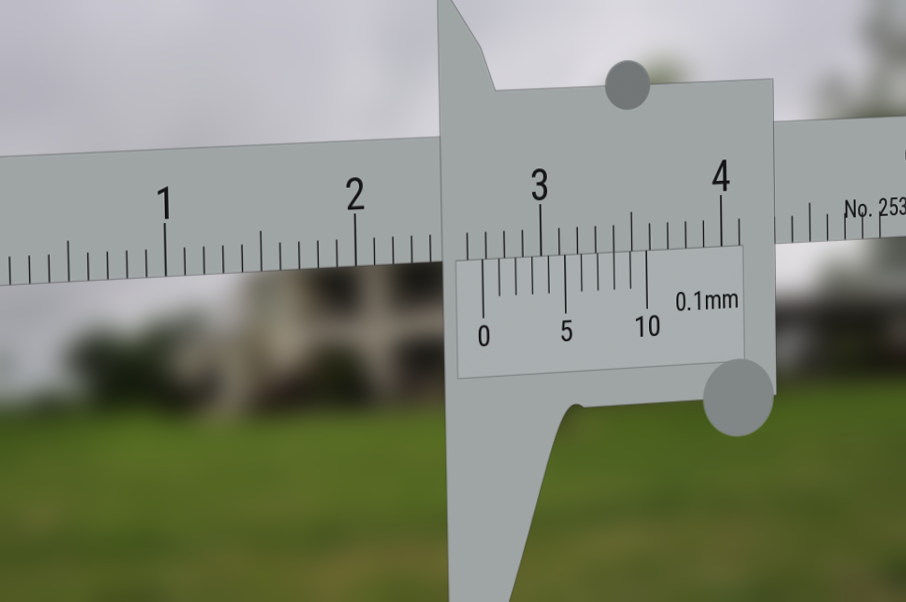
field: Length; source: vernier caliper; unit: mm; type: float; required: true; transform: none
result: 26.8 mm
